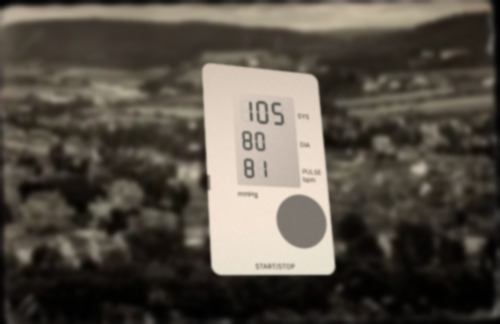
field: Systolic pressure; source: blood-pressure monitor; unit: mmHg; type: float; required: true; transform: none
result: 105 mmHg
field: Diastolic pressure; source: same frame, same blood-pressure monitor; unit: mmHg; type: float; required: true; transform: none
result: 80 mmHg
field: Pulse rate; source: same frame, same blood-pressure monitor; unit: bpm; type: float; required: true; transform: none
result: 81 bpm
